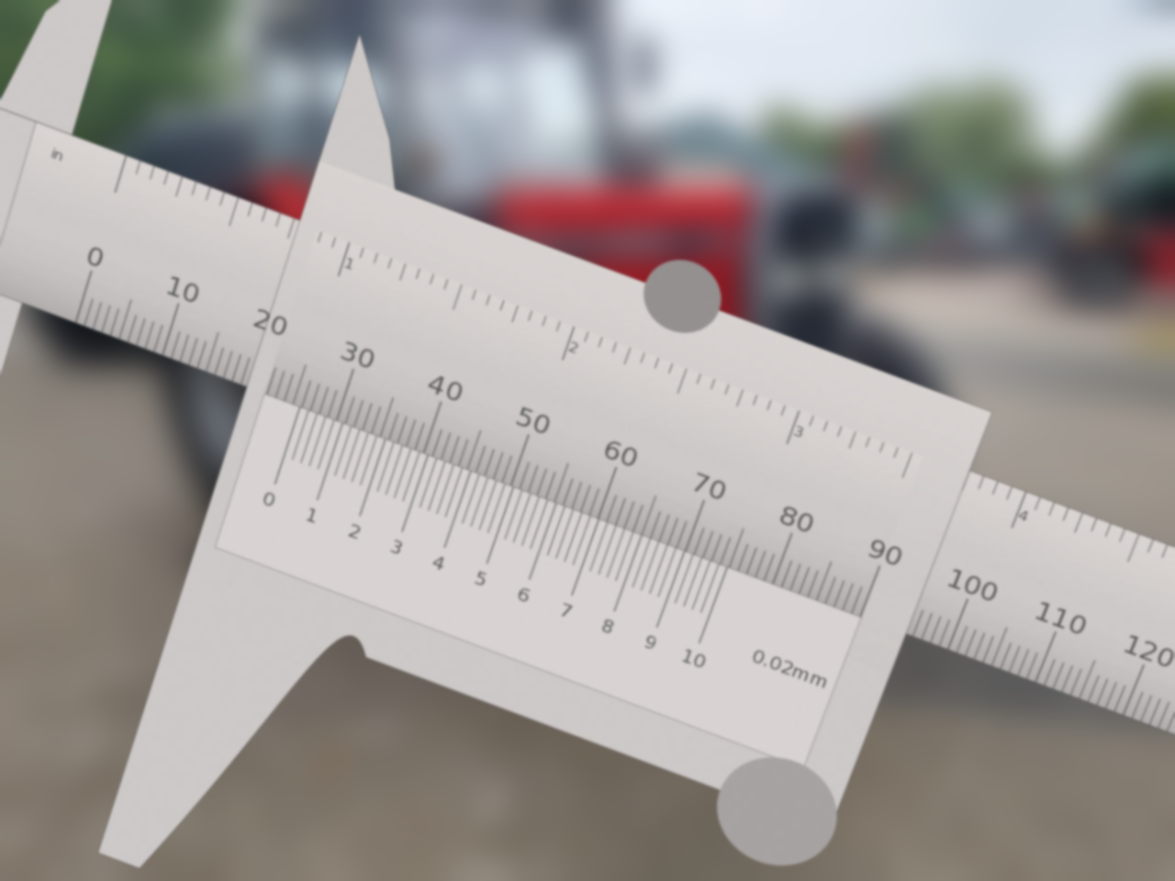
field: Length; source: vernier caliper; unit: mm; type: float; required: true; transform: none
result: 25.8 mm
